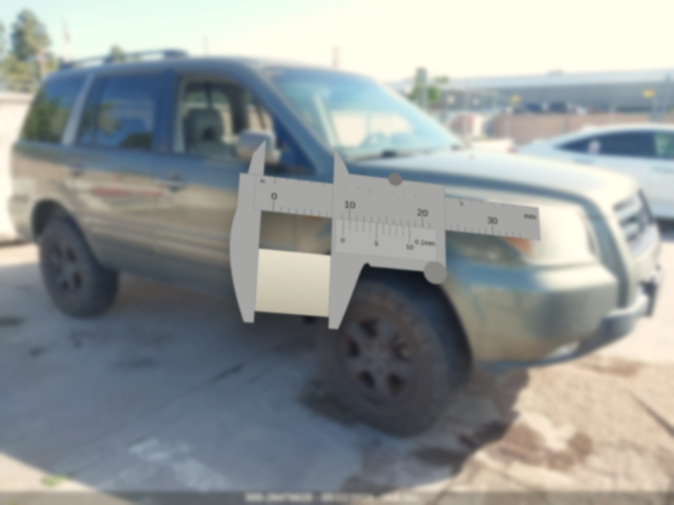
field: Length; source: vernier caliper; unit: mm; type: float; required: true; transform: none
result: 9.2 mm
